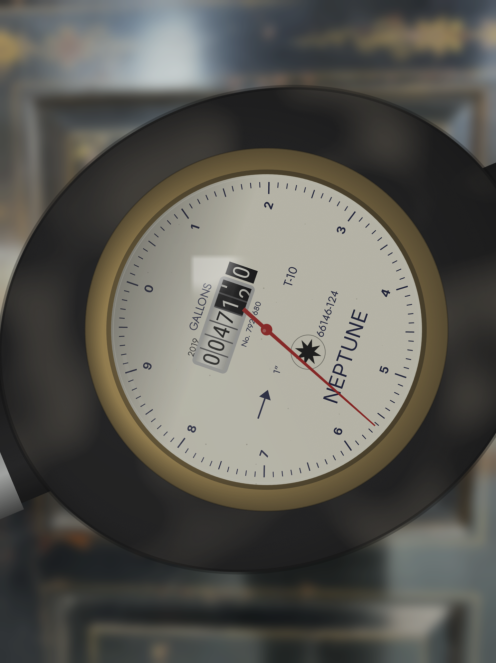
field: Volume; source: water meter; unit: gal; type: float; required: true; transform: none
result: 47115.6 gal
